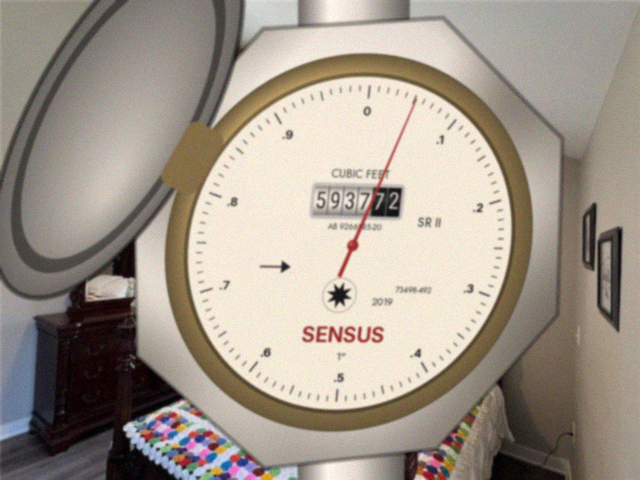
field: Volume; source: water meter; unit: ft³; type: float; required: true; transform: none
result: 593772.05 ft³
